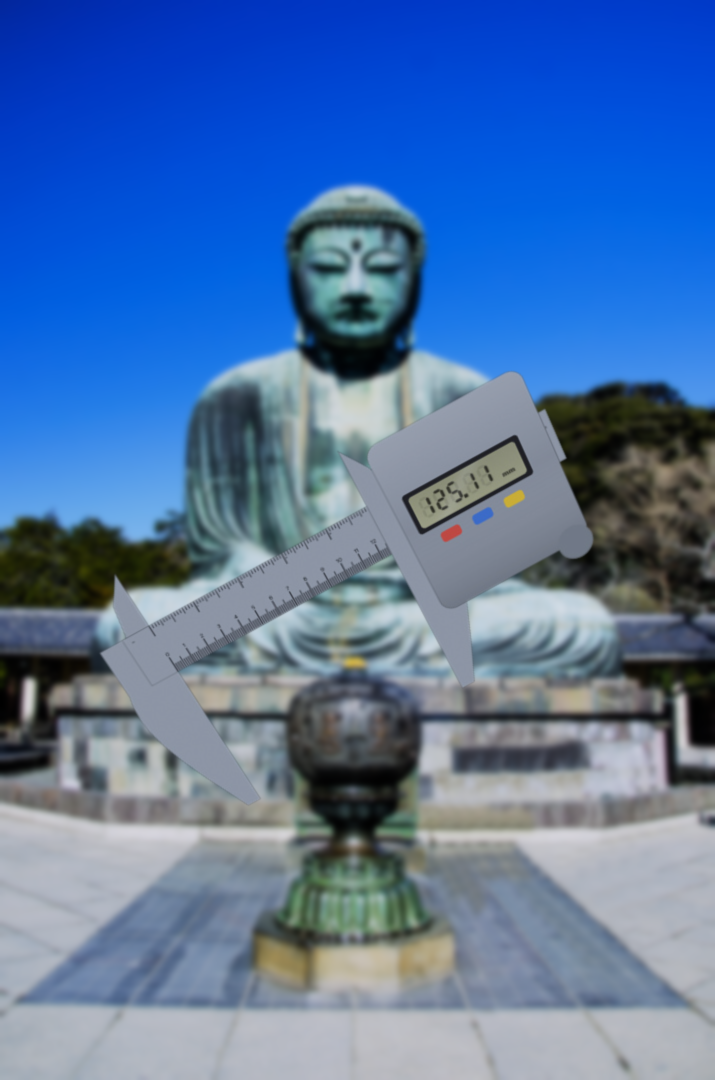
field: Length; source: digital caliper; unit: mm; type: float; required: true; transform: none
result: 125.11 mm
